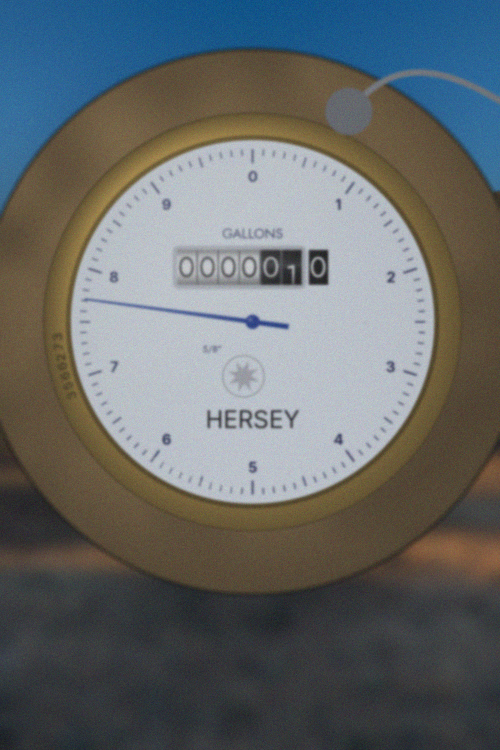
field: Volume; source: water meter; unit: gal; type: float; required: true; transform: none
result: 7.7 gal
